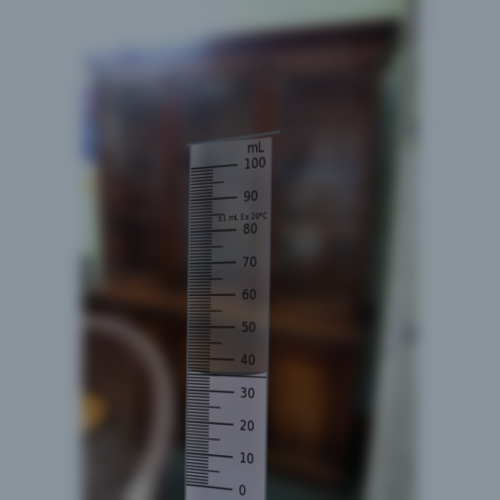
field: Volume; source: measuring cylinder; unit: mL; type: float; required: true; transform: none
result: 35 mL
